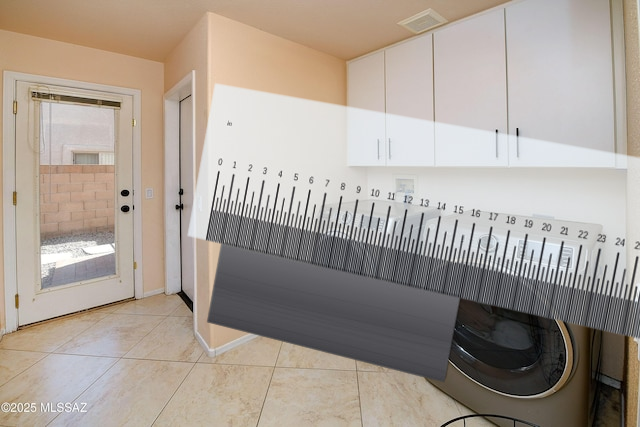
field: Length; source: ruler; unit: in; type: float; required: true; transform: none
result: 15 in
